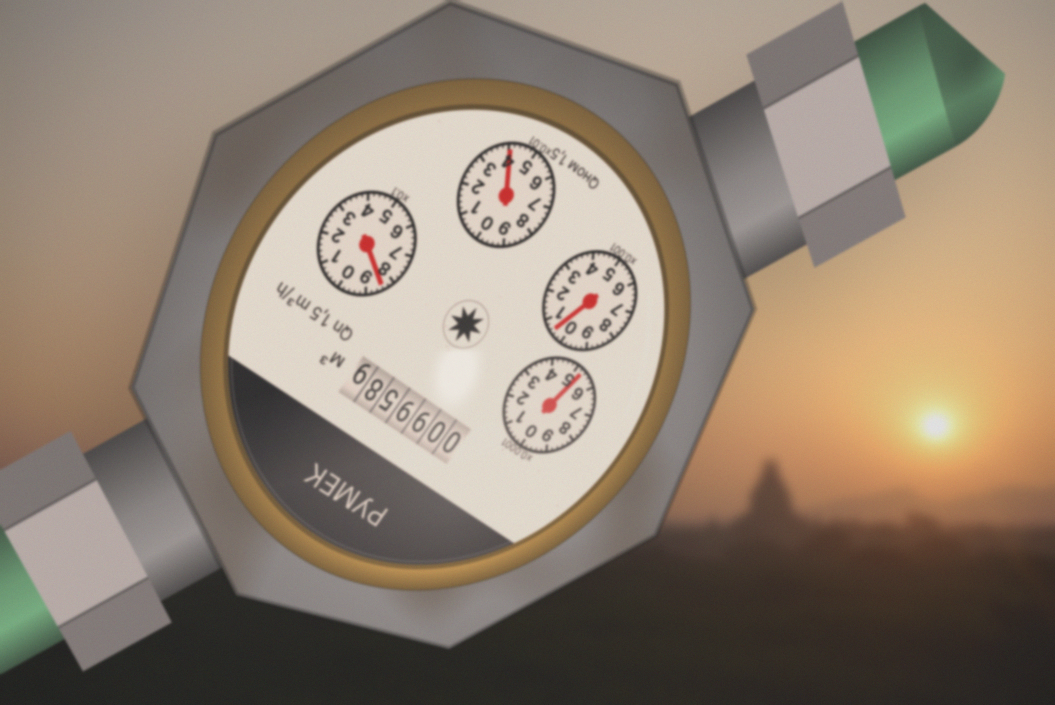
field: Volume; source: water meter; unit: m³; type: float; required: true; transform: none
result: 99588.8405 m³
